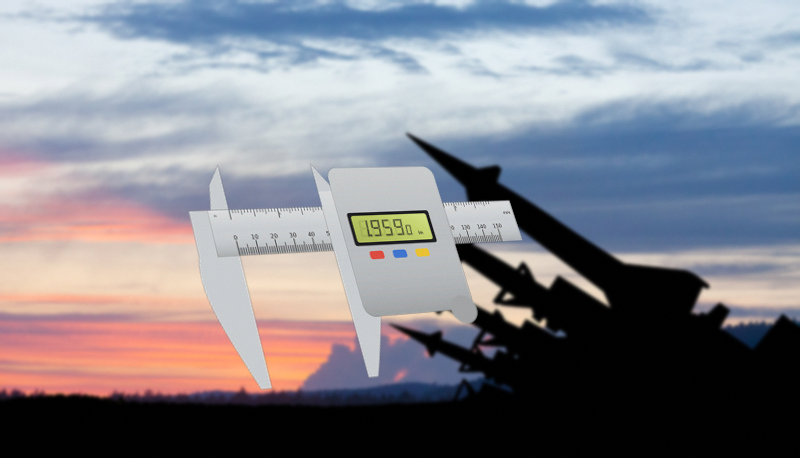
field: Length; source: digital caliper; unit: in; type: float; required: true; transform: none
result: 1.9590 in
